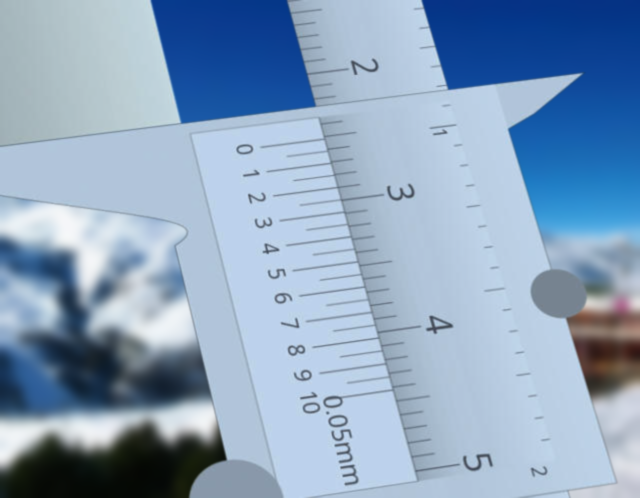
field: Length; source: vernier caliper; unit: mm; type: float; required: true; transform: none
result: 25.2 mm
